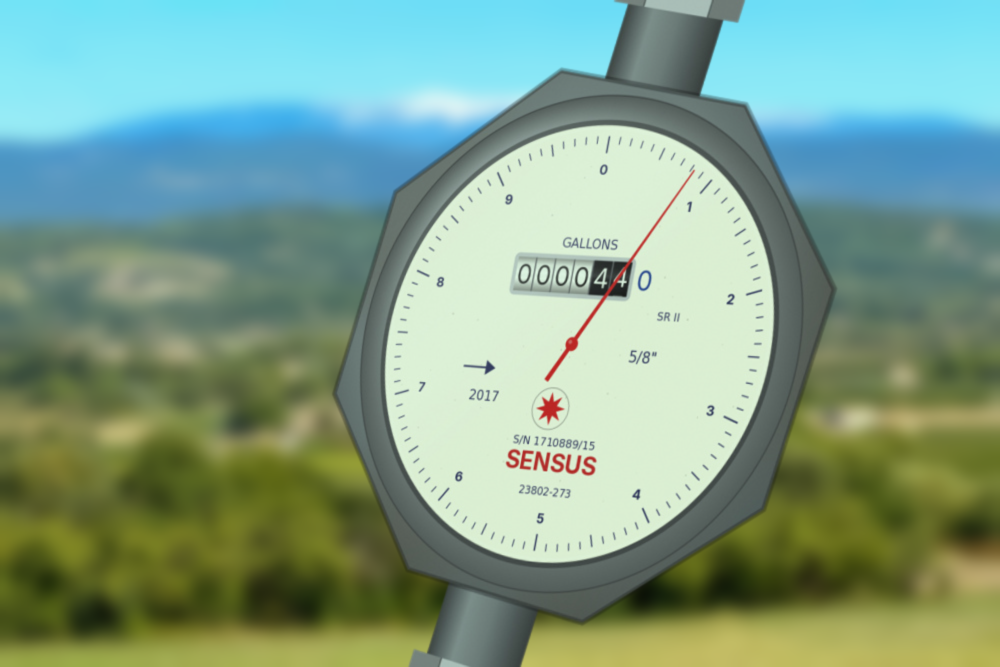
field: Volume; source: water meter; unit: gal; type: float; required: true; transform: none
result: 440.8 gal
